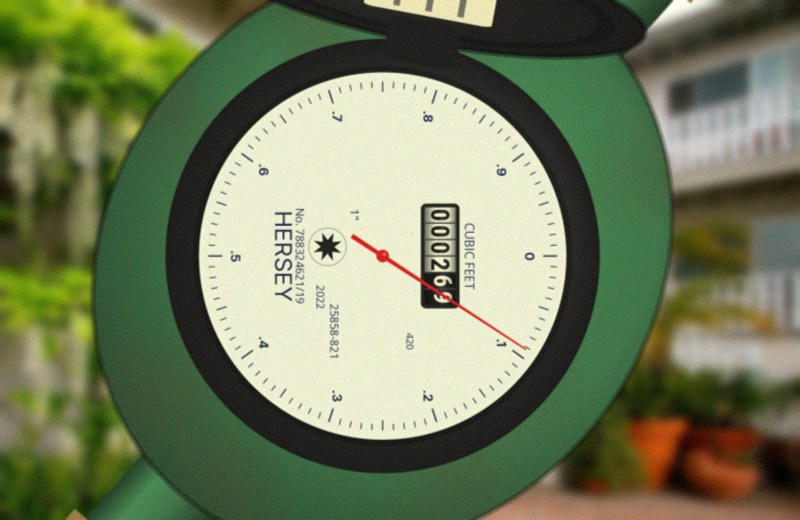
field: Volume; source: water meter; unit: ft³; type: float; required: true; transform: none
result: 269.09 ft³
